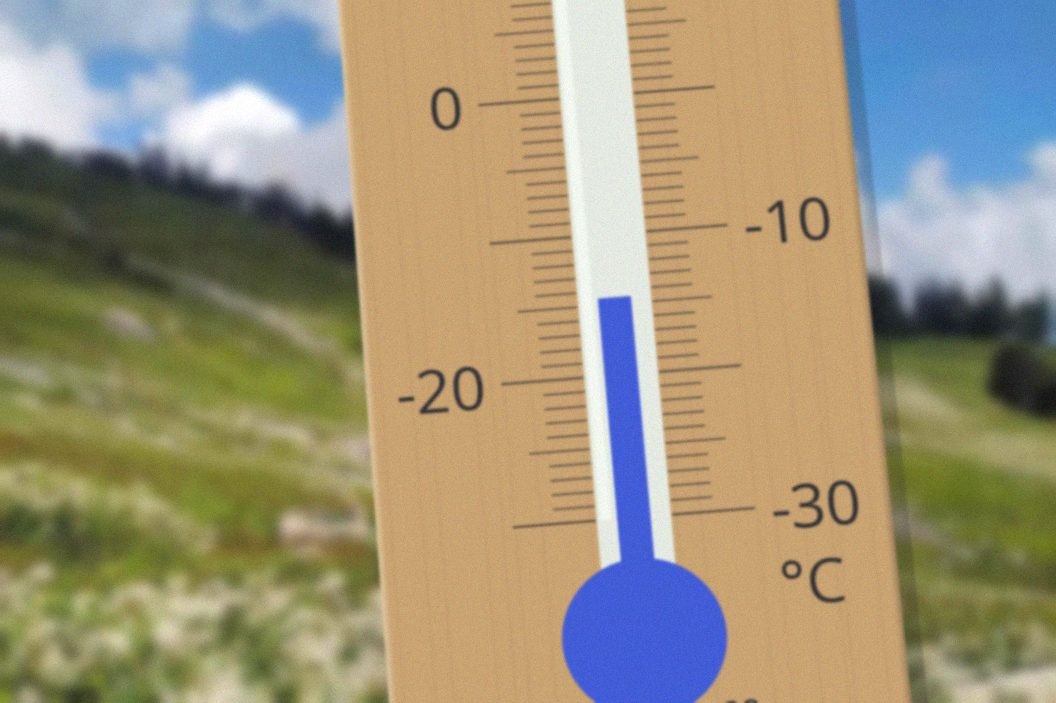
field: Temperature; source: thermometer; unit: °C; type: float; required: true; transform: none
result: -14.5 °C
